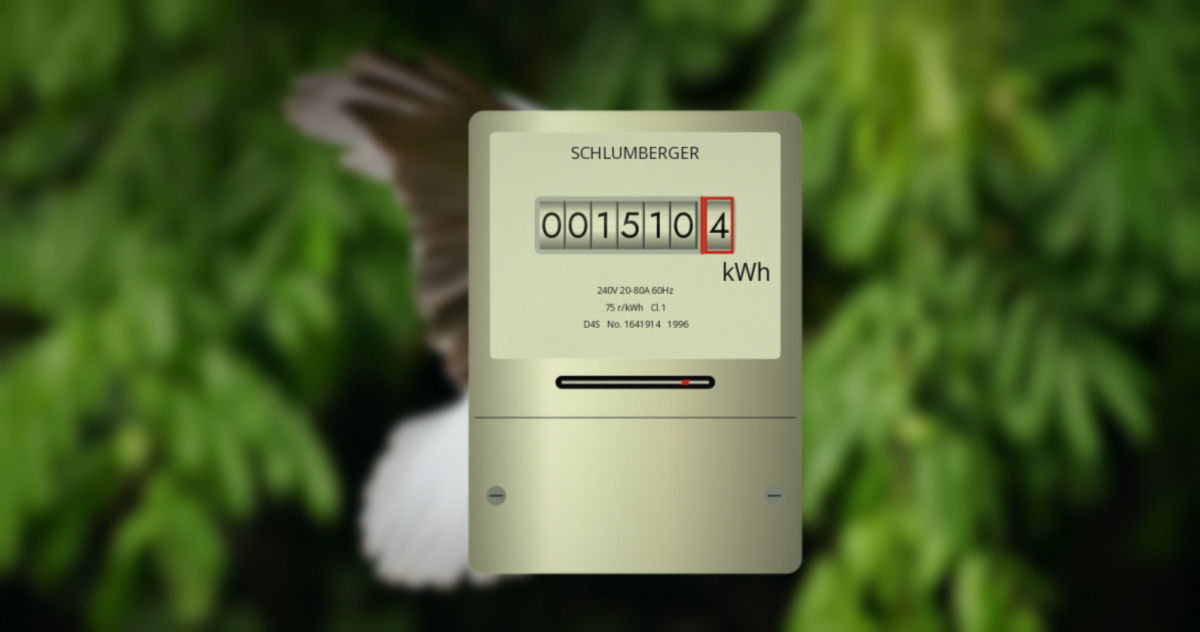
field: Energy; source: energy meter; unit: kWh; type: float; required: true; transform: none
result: 1510.4 kWh
